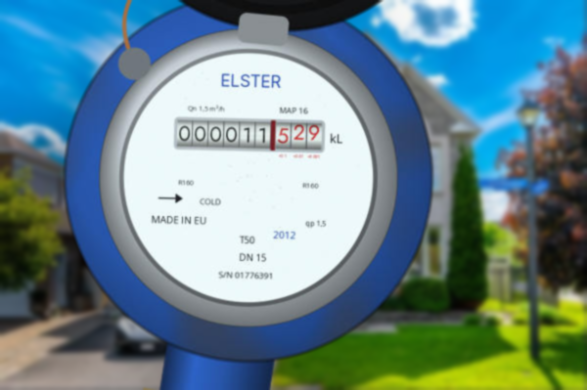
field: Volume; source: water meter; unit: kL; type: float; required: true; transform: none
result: 11.529 kL
